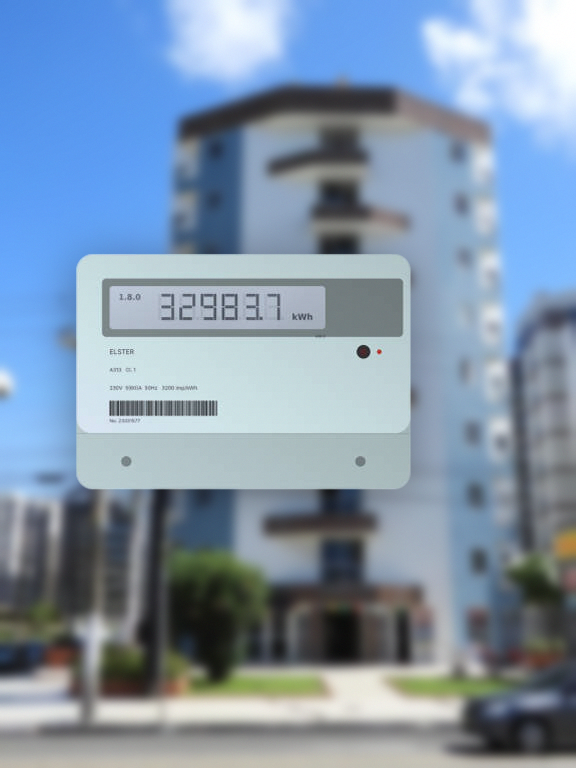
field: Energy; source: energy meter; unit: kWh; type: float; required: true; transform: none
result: 32983.7 kWh
